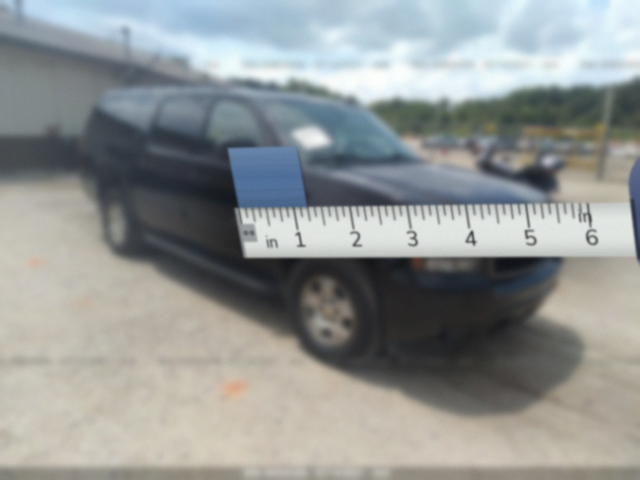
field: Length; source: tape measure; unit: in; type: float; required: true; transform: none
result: 1.25 in
